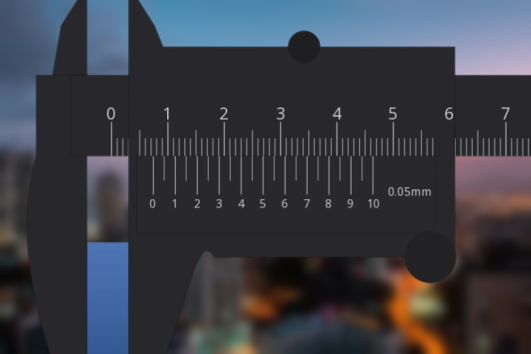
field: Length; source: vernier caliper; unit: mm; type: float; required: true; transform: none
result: 7.4 mm
